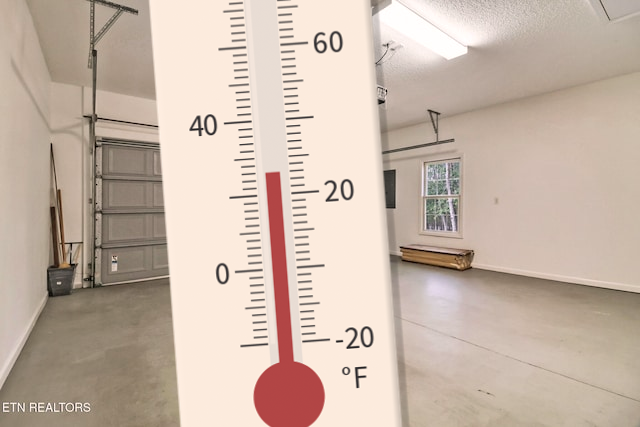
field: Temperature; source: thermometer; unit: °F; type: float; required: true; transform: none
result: 26 °F
